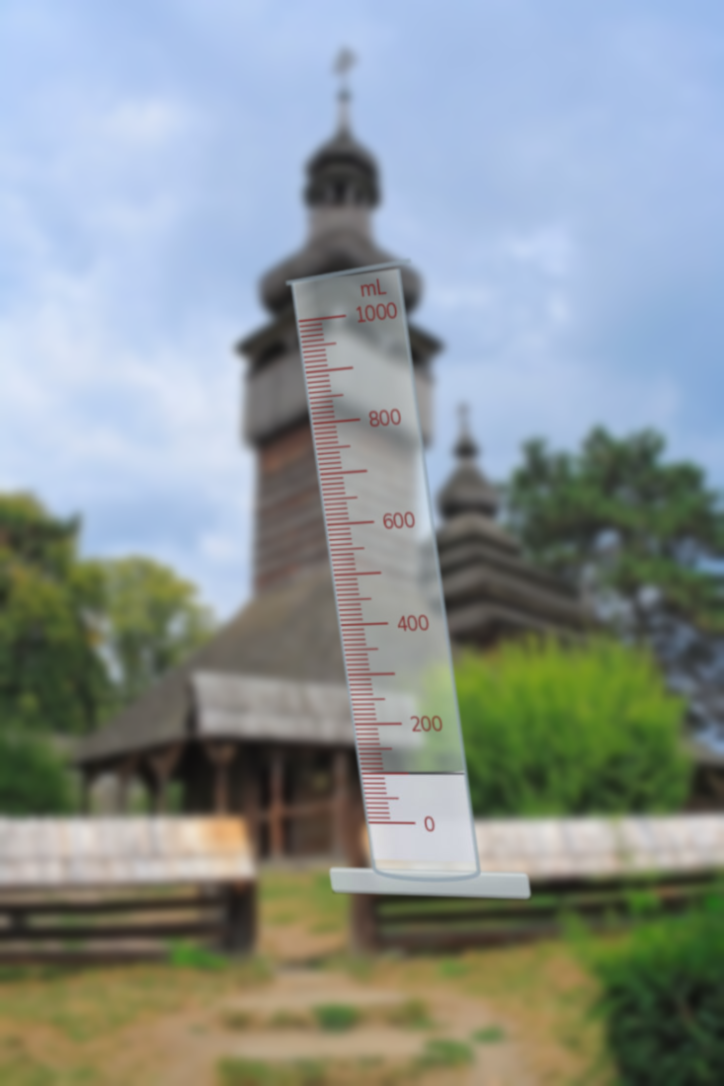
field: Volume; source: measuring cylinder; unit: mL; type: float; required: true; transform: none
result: 100 mL
